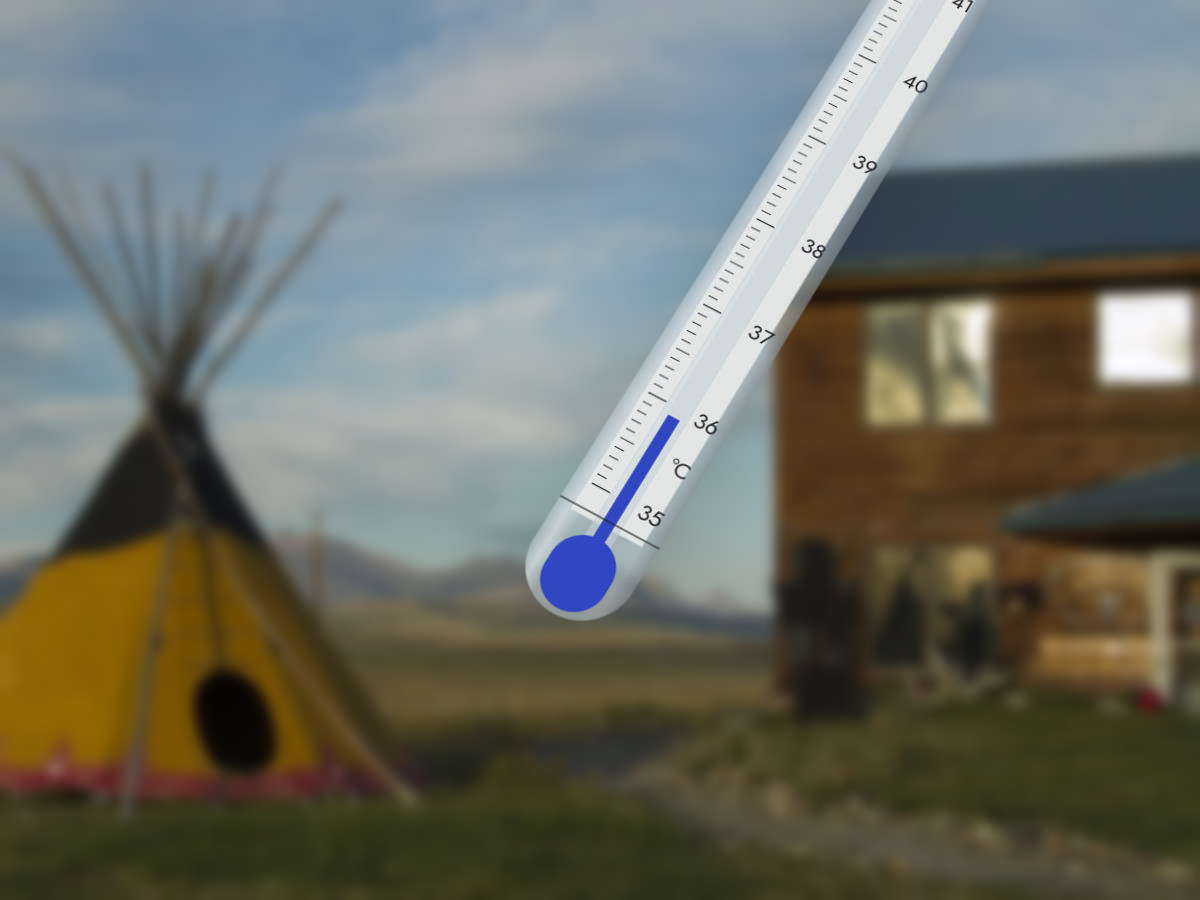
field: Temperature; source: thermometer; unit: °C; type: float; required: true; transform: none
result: 35.9 °C
